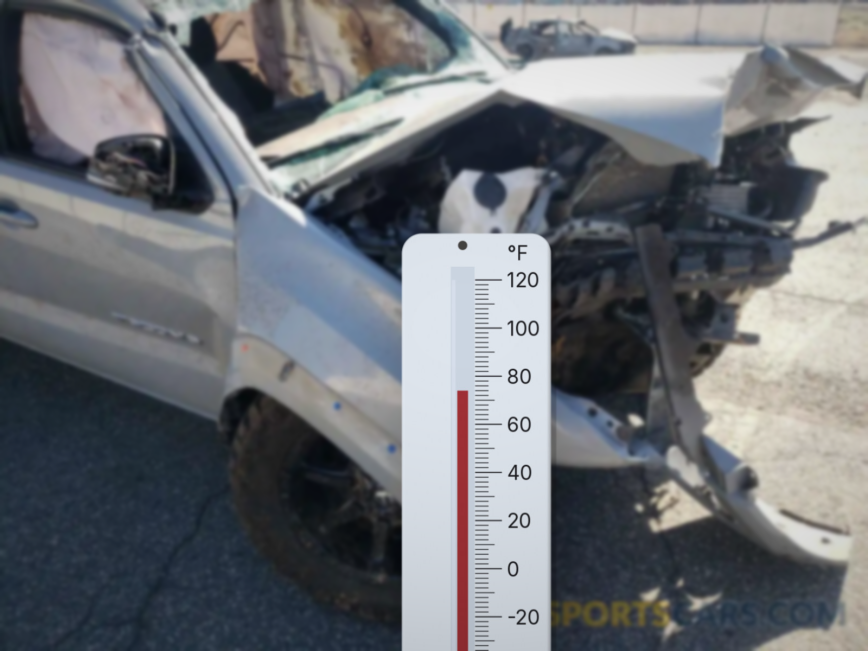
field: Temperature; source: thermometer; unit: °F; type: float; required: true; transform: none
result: 74 °F
